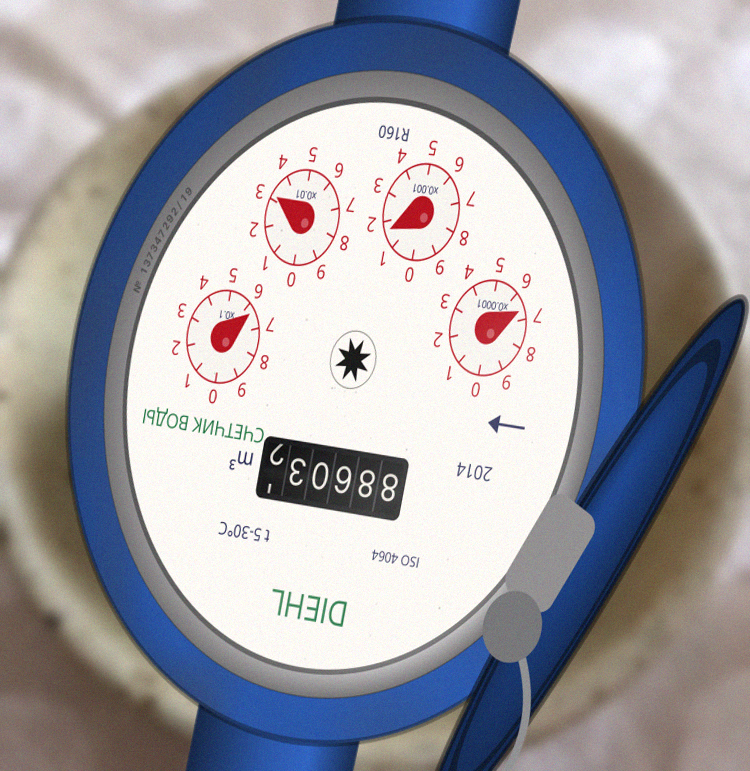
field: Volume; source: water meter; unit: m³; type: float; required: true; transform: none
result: 886031.6316 m³
